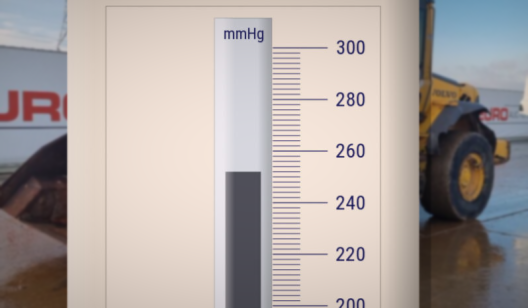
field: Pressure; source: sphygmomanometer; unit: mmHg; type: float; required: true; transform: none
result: 252 mmHg
